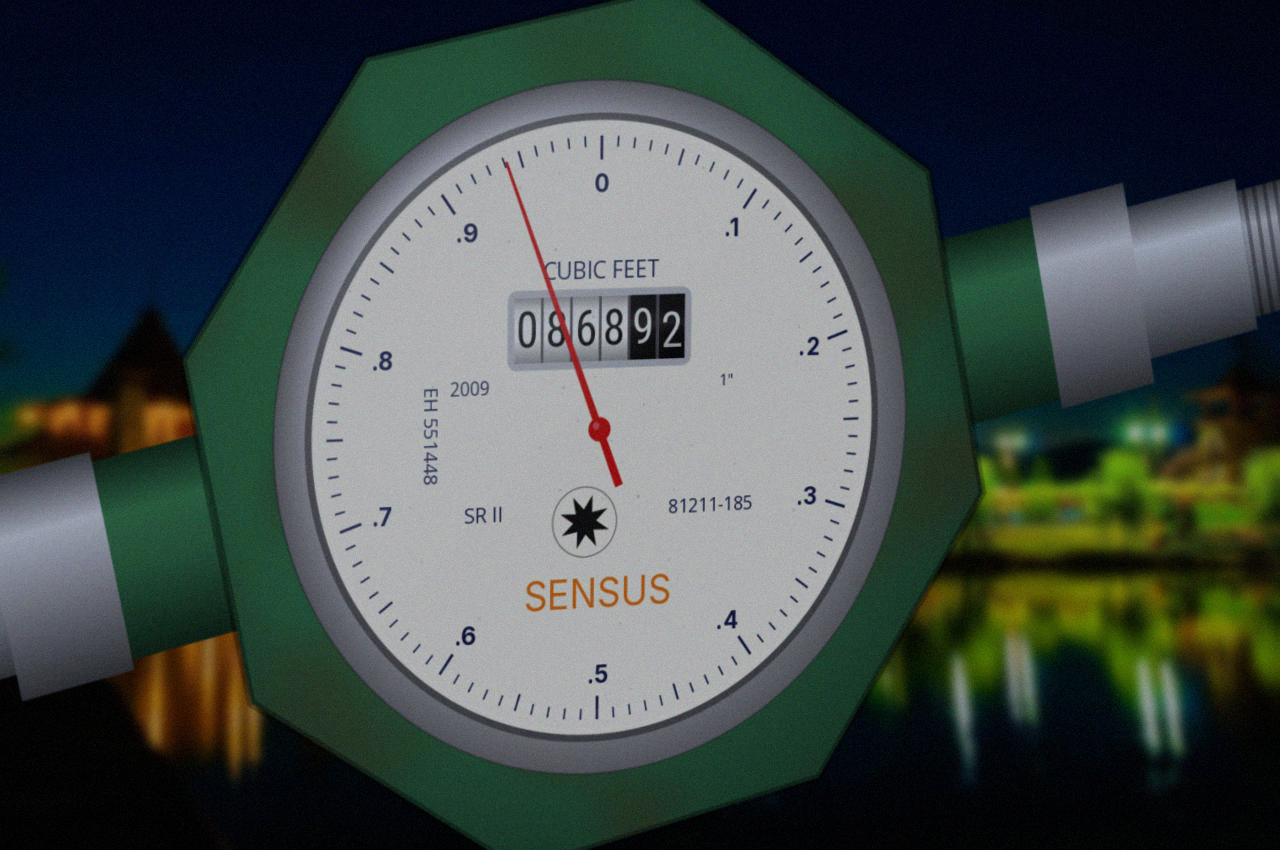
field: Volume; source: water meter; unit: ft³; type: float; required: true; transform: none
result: 86891.94 ft³
